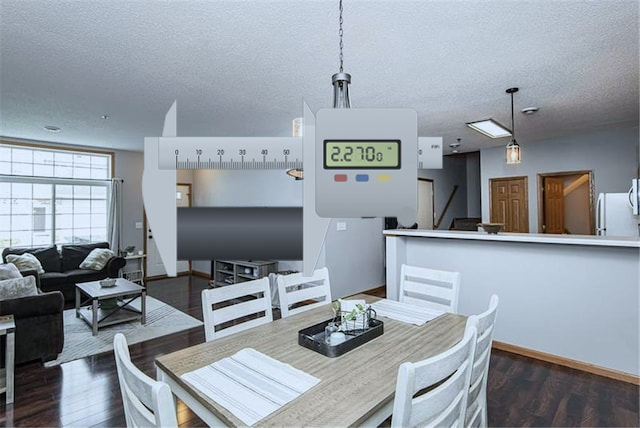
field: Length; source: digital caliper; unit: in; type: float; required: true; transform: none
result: 2.2700 in
